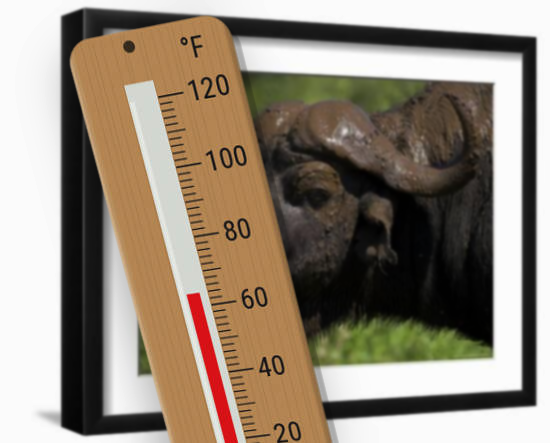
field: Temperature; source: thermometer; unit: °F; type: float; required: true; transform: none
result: 64 °F
